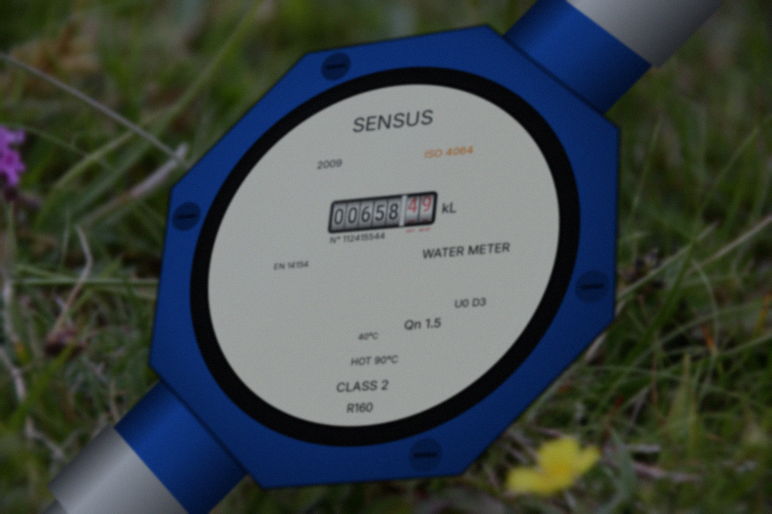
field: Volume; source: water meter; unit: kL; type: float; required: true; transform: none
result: 658.49 kL
